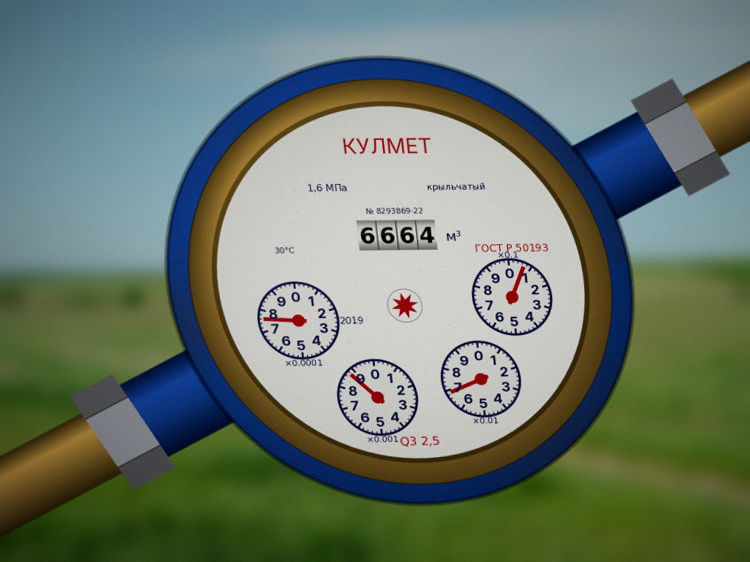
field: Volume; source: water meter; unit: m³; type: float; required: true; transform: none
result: 6664.0687 m³
